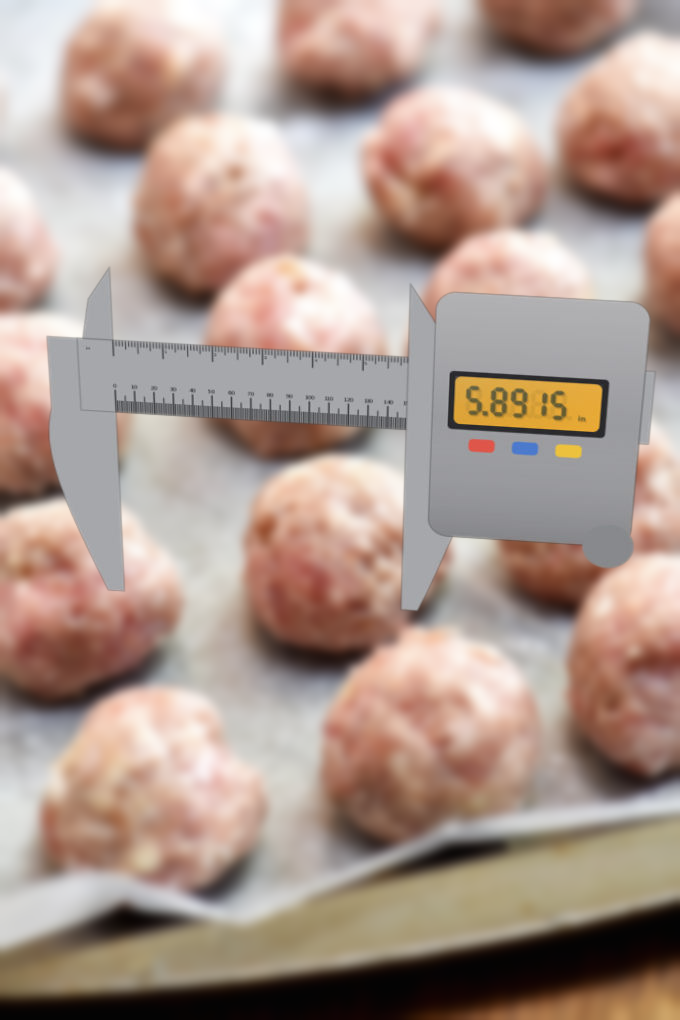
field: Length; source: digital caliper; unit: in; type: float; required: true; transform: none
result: 5.8915 in
